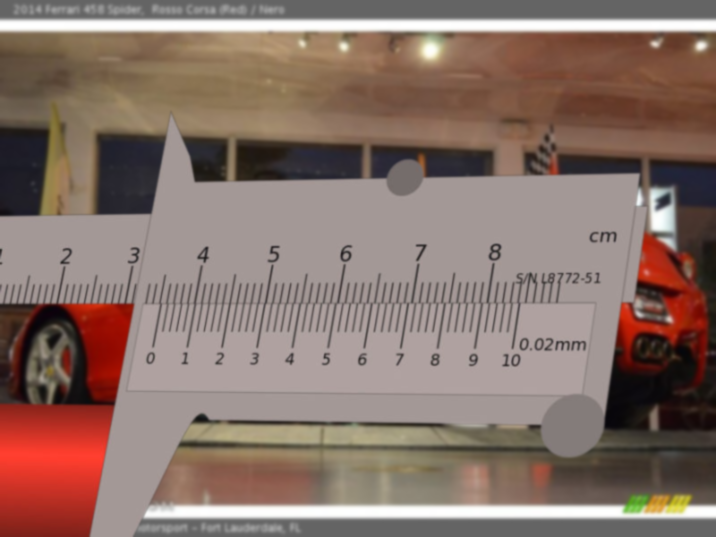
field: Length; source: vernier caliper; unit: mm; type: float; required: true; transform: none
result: 35.2 mm
